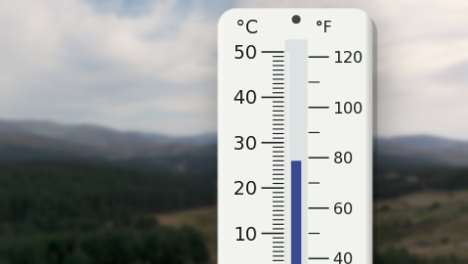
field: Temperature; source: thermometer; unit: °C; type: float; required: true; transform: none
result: 26 °C
